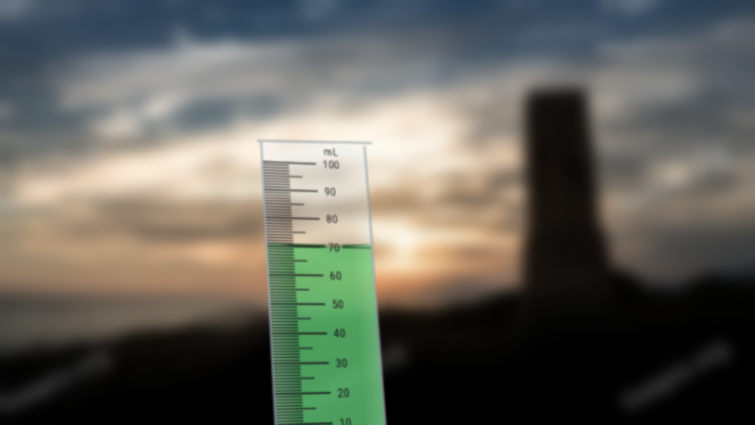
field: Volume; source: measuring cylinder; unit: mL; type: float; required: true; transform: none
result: 70 mL
